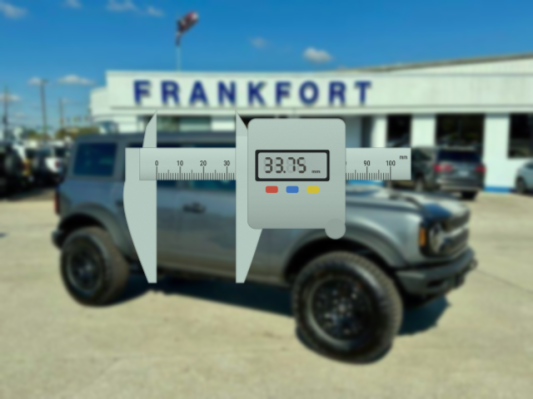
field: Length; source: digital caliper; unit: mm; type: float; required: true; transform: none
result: 33.75 mm
